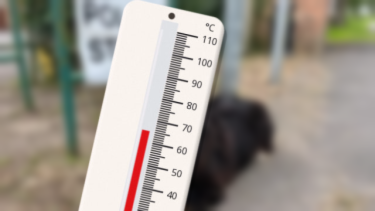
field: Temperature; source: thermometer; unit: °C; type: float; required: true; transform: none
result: 65 °C
